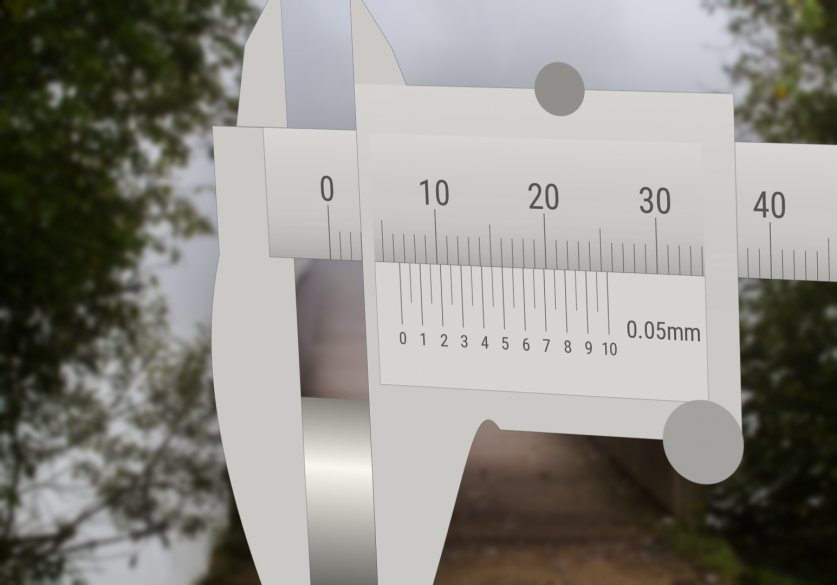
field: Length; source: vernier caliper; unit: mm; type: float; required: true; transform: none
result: 6.5 mm
